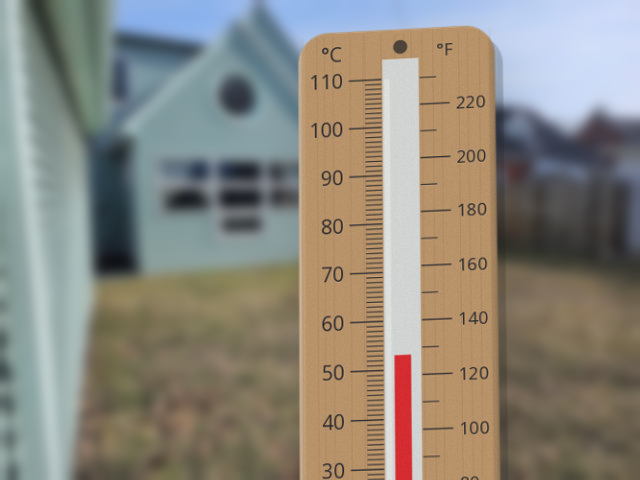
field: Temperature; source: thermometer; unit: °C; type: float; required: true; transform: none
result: 53 °C
